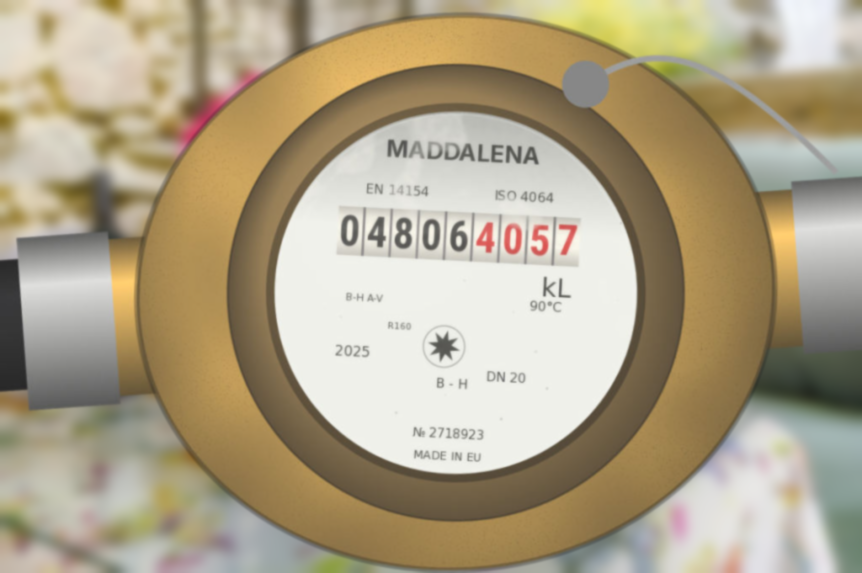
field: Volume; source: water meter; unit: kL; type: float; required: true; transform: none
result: 4806.4057 kL
